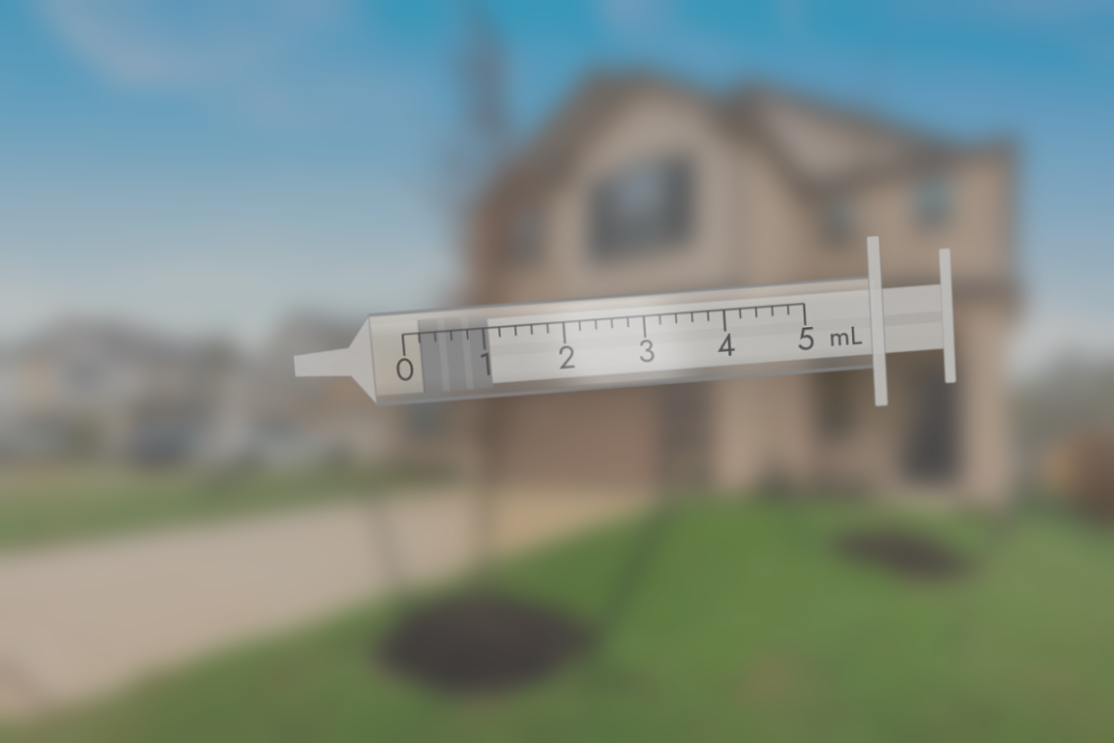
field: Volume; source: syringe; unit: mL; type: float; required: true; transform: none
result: 0.2 mL
